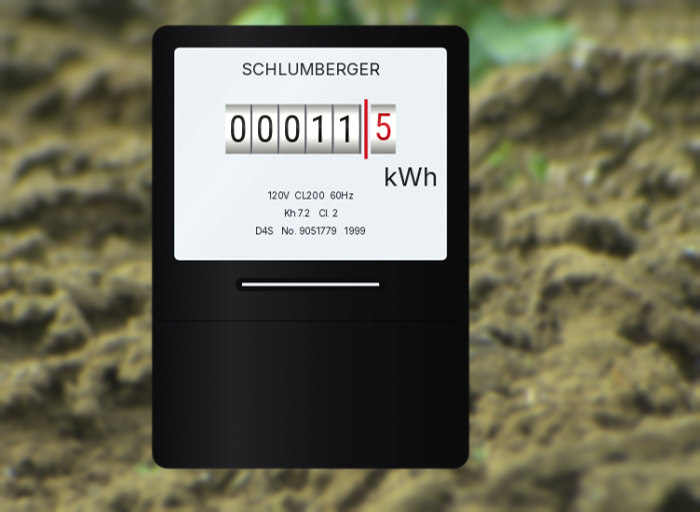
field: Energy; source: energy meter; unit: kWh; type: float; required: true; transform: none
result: 11.5 kWh
